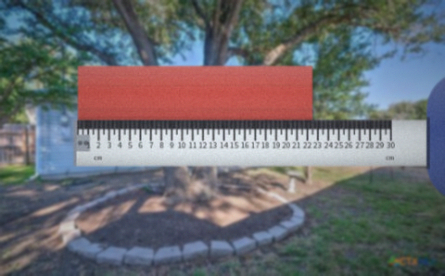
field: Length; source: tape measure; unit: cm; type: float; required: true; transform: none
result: 22.5 cm
